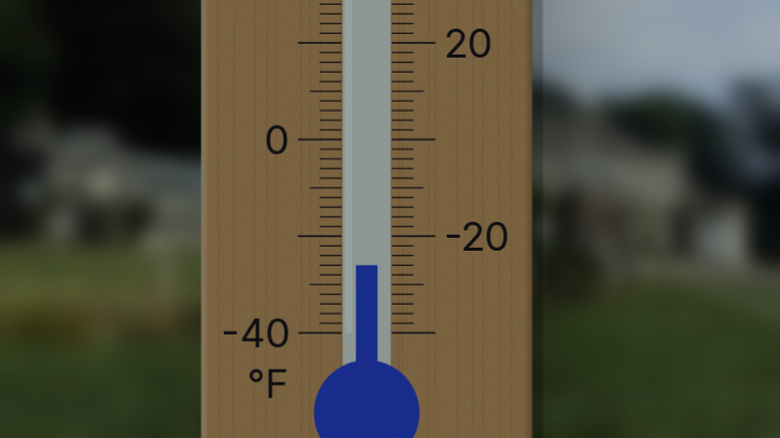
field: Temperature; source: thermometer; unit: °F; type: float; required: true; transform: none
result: -26 °F
